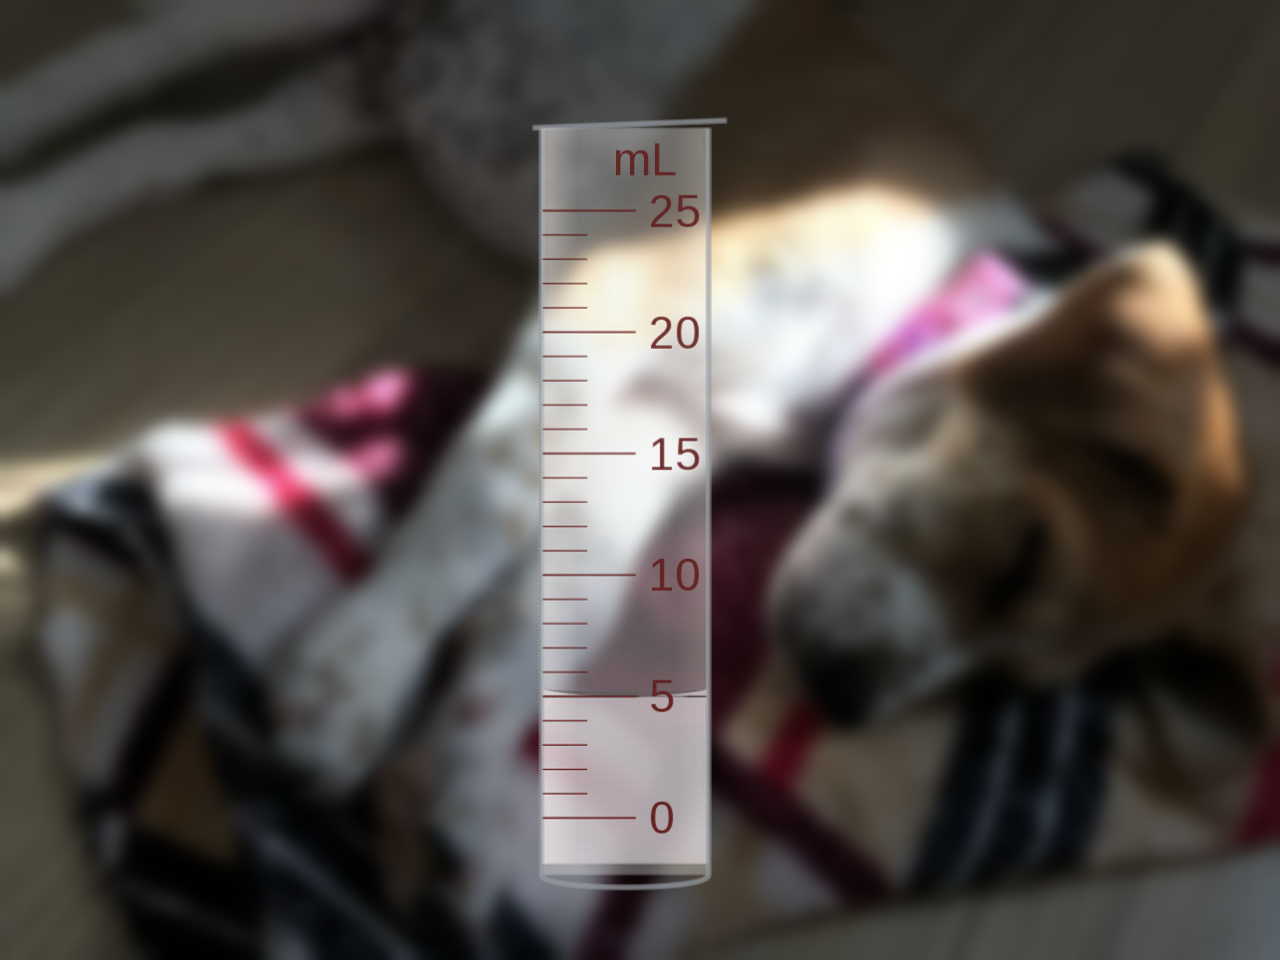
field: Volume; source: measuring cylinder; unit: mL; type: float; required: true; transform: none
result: 5 mL
